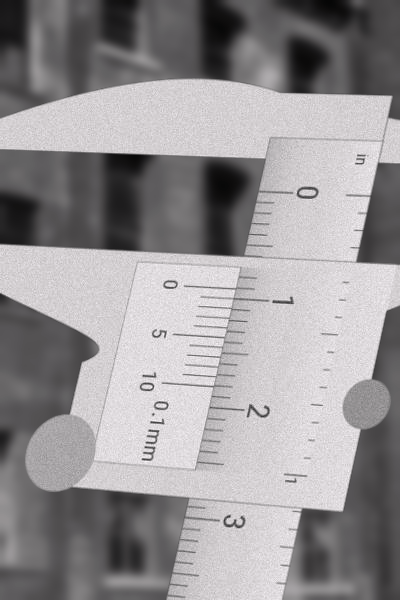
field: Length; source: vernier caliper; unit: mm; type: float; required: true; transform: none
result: 9.1 mm
